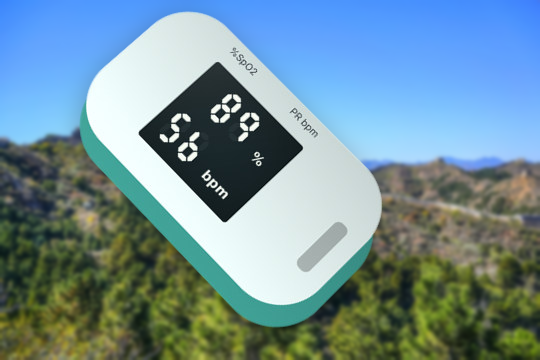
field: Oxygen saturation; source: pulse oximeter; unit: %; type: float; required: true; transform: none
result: 89 %
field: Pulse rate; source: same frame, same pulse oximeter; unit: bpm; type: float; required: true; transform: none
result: 56 bpm
